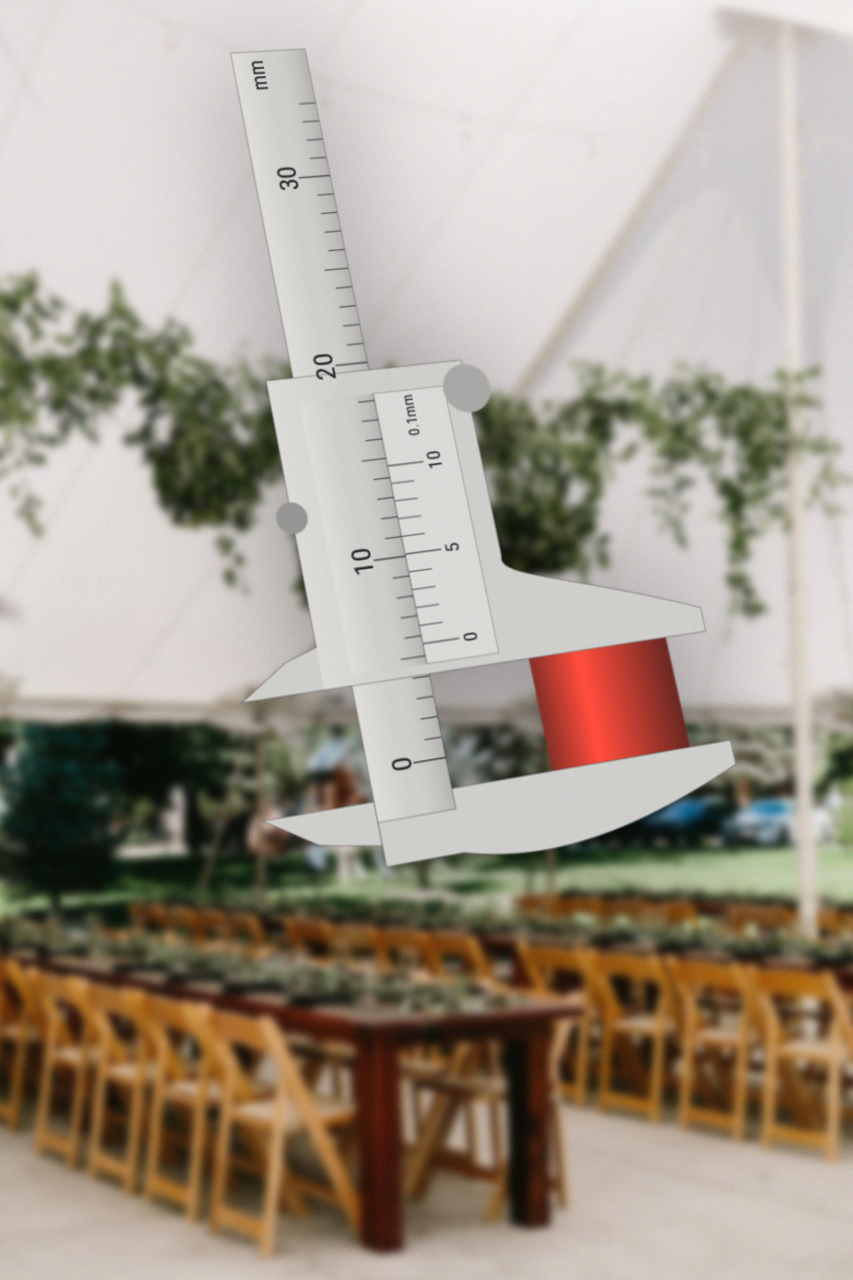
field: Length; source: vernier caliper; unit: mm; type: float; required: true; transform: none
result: 5.6 mm
